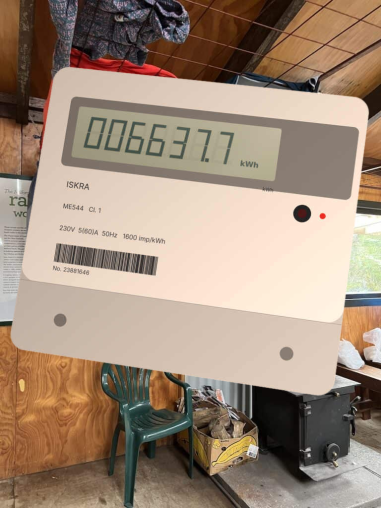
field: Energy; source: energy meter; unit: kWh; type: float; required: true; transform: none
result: 6637.7 kWh
